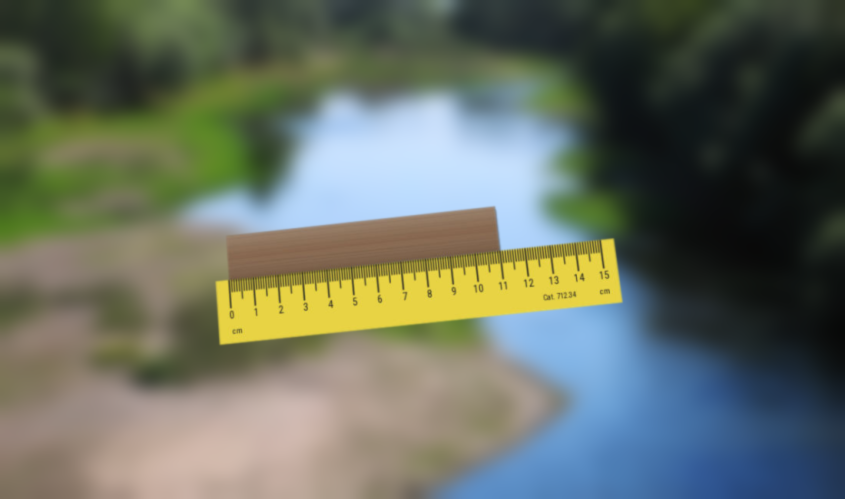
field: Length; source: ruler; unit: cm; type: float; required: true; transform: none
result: 11 cm
